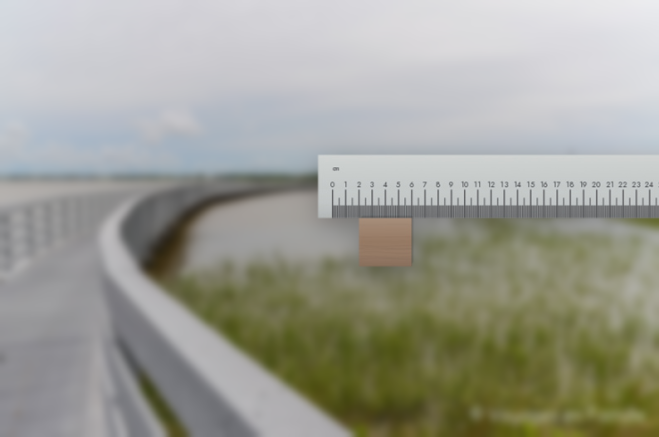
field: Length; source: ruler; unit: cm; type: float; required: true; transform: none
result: 4 cm
